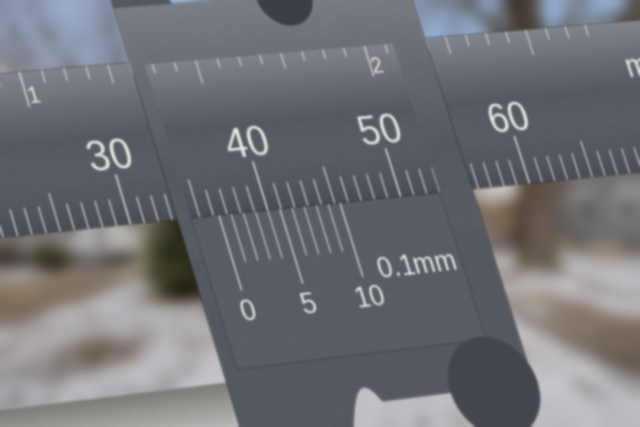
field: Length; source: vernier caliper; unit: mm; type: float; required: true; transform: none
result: 36.4 mm
